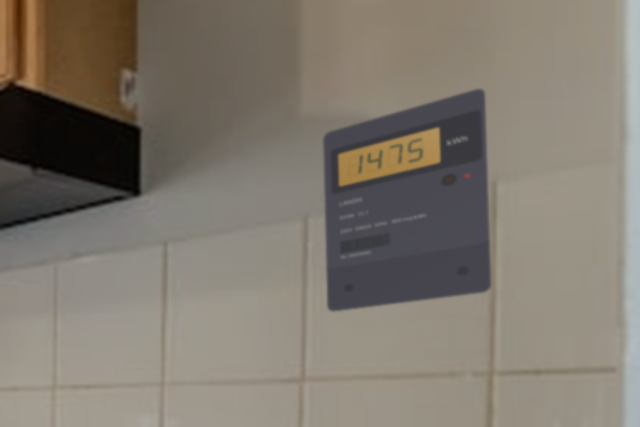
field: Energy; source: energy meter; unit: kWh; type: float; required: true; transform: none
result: 1475 kWh
